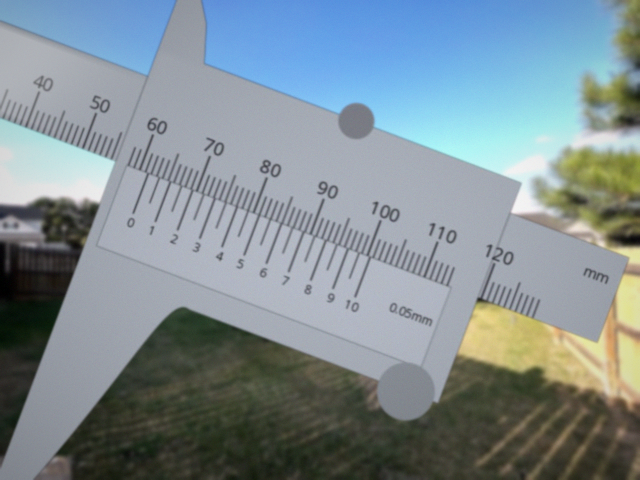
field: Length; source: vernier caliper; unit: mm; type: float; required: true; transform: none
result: 61.5 mm
